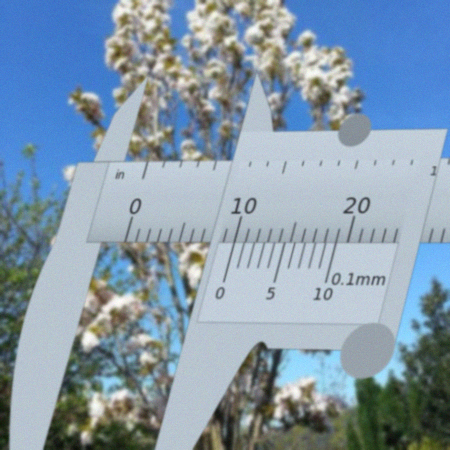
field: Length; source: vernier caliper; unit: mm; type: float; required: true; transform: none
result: 10.0 mm
